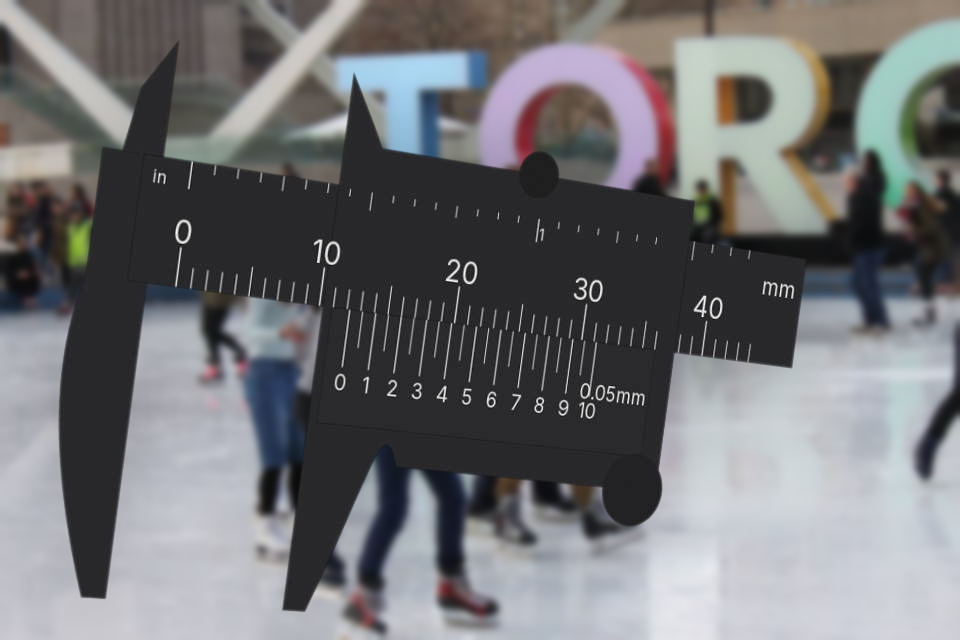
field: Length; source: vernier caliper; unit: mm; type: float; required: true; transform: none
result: 12.2 mm
